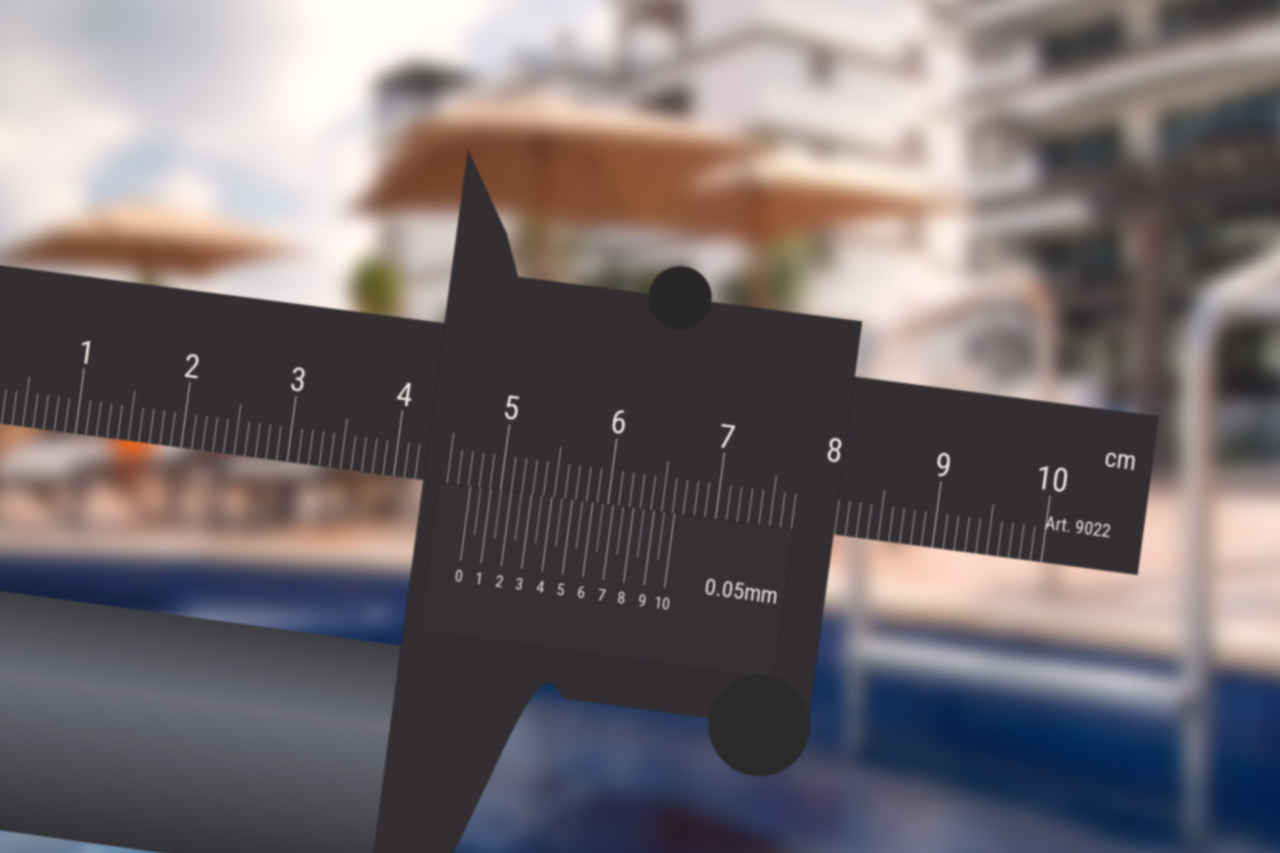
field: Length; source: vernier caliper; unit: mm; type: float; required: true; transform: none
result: 47.2 mm
